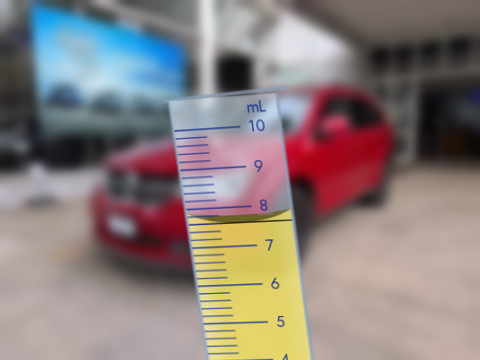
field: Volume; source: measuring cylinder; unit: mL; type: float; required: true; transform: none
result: 7.6 mL
